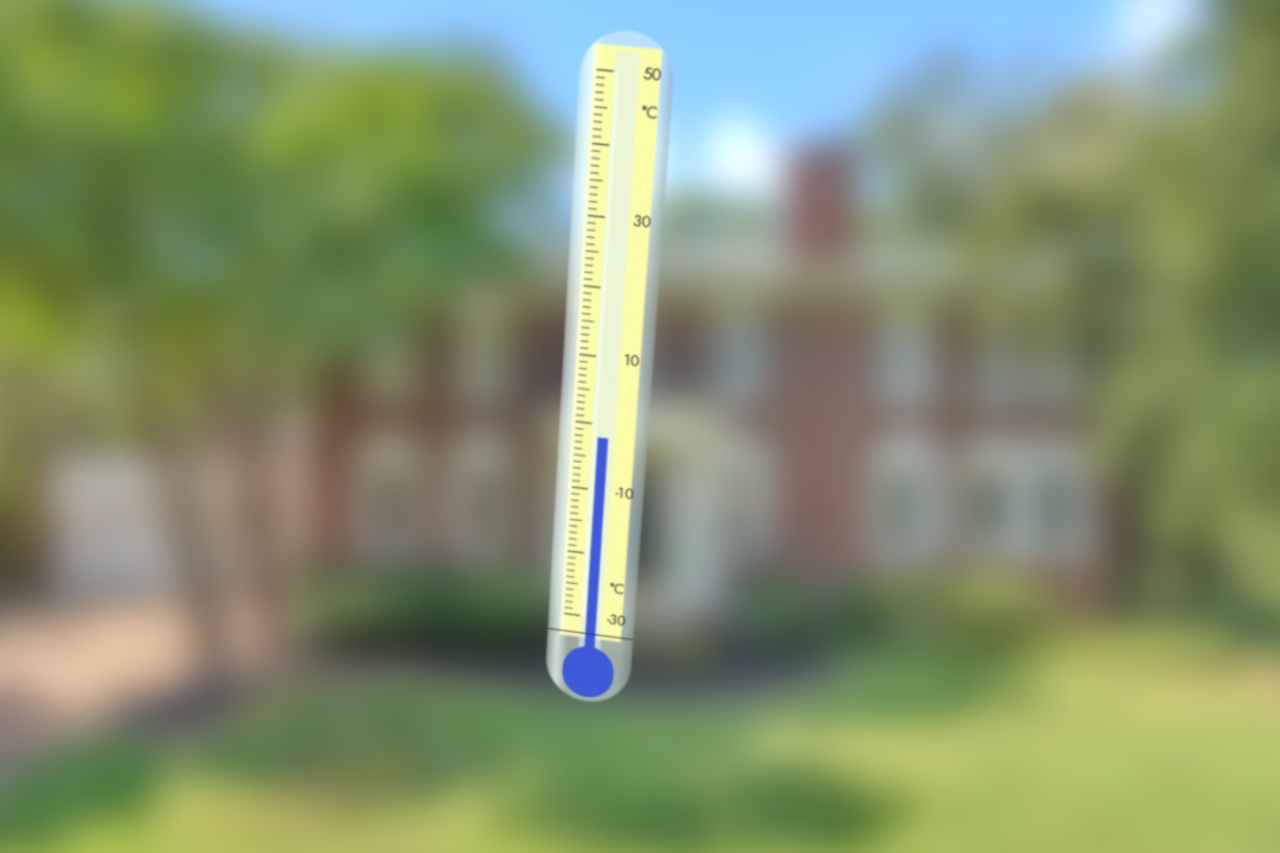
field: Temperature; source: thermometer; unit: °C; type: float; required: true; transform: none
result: -2 °C
